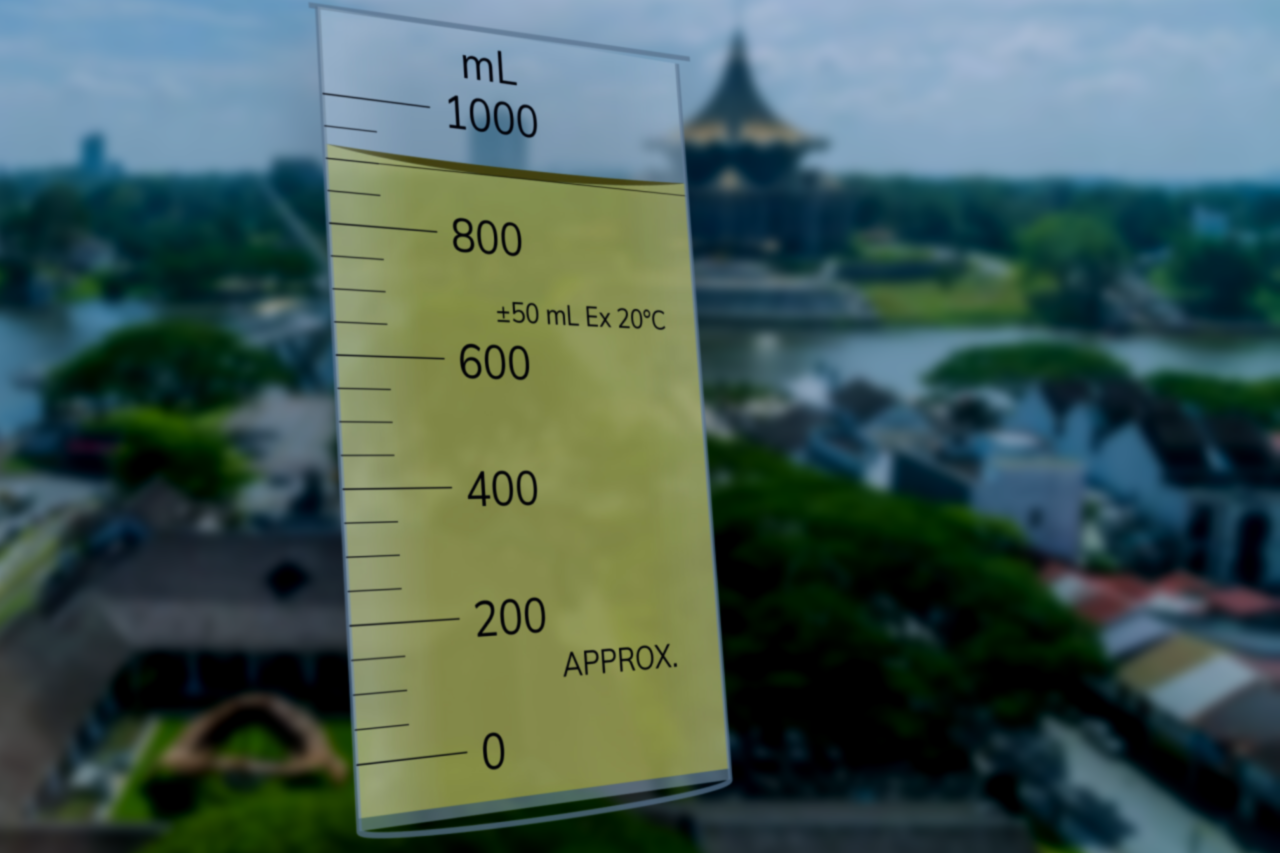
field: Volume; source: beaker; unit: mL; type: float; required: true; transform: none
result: 900 mL
